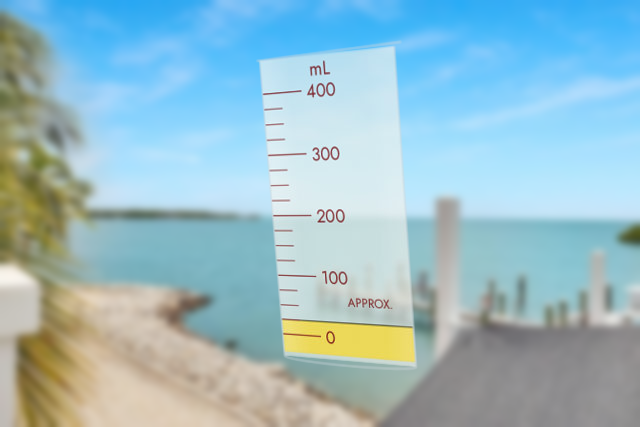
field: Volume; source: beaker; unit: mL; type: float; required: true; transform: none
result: 25 mL
